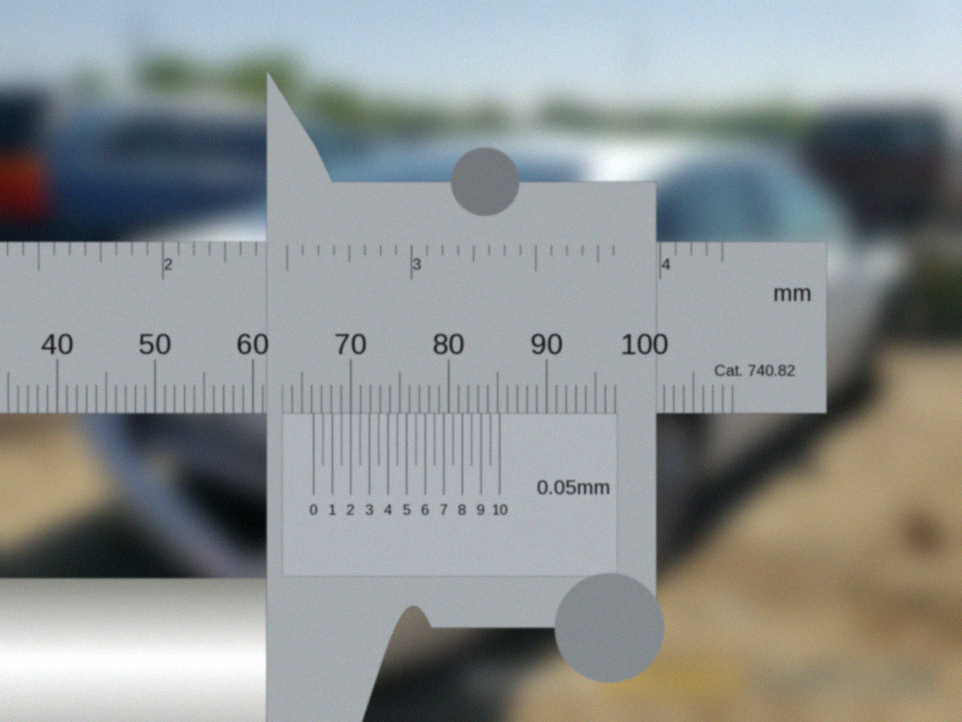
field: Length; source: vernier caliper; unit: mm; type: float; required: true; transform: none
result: 66.2 mm
